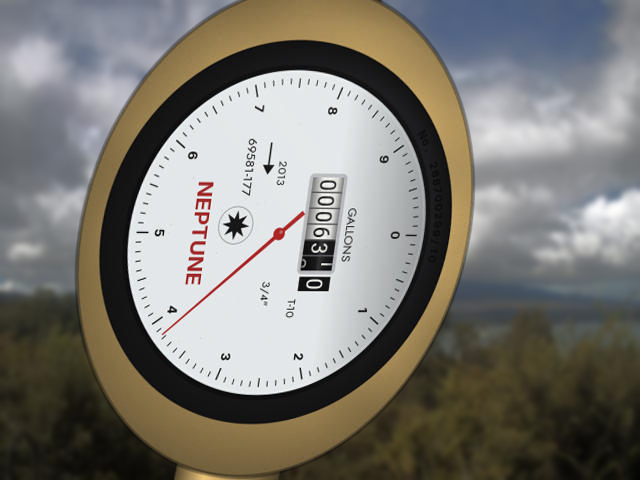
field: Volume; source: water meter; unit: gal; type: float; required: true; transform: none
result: 6313.8 gal
